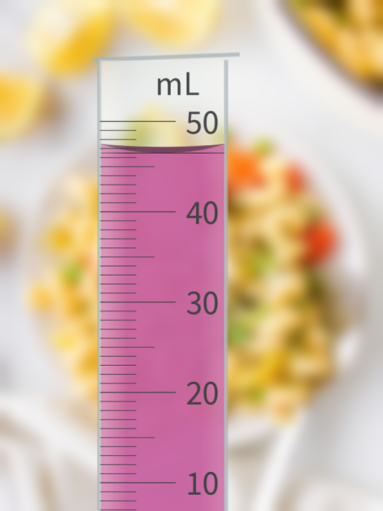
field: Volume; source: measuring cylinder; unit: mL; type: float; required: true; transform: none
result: 46.5 mL
